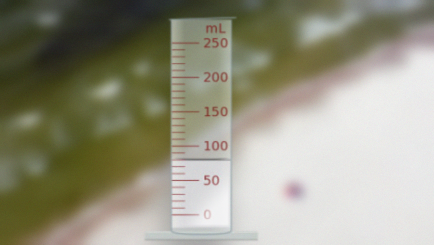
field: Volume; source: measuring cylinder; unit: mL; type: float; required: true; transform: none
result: 80 mL
